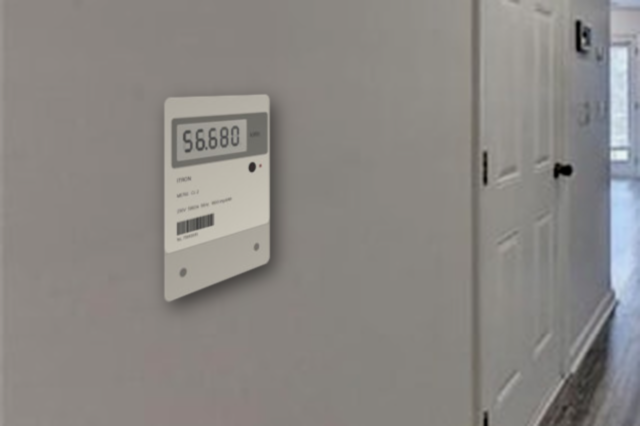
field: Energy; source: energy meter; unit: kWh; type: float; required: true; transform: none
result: 56.680 kWh
